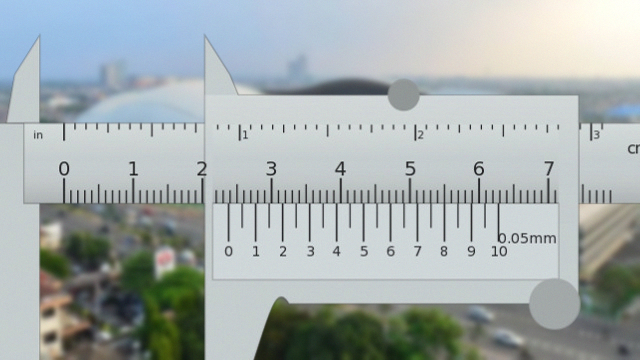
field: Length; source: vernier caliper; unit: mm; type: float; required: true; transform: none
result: 23.8 mm
